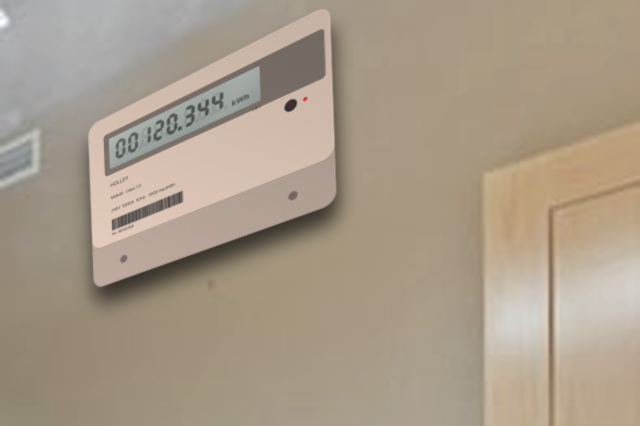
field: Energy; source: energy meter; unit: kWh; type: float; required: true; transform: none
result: 120.344 kWh
